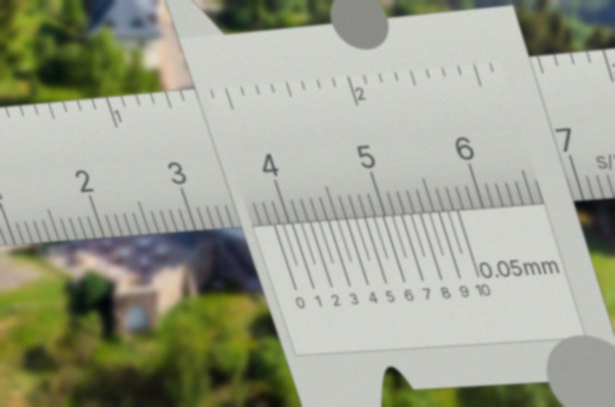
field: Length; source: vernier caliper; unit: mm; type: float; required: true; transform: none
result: 38.4 mm
